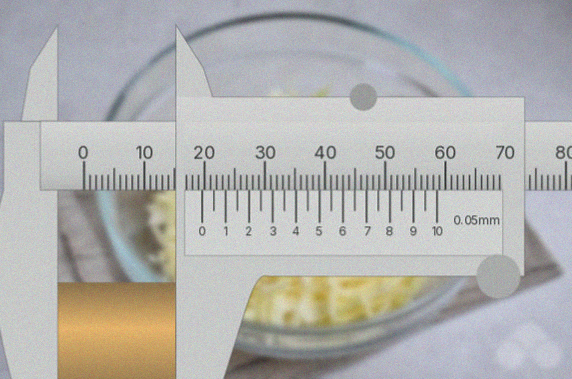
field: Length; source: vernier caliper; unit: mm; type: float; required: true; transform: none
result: 19.6 mm
